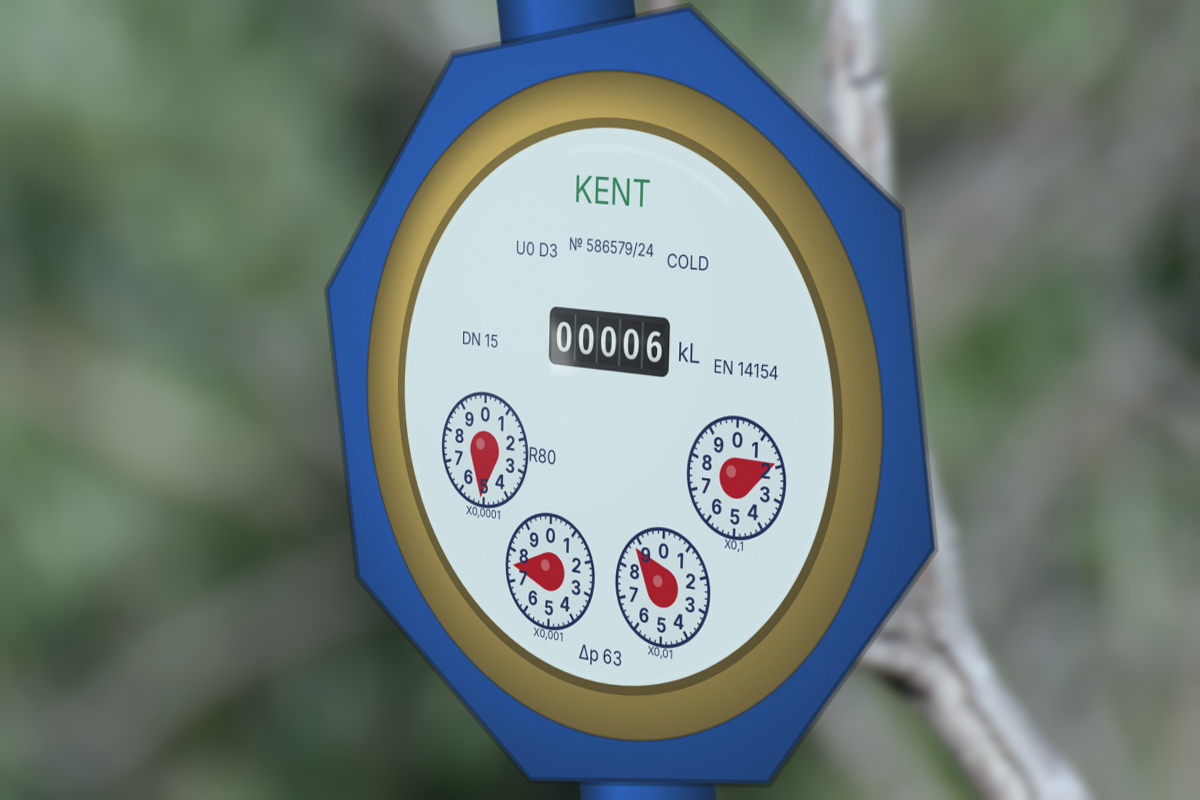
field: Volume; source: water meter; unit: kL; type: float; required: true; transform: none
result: 6.1875 kL
